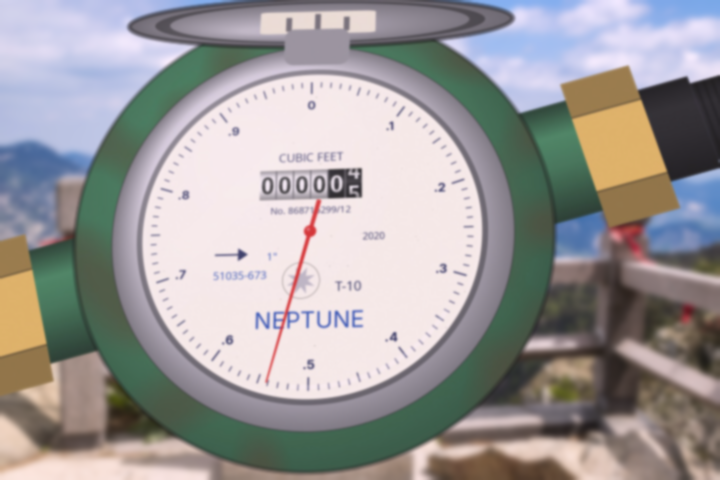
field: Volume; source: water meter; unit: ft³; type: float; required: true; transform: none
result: 4.54 ft³
